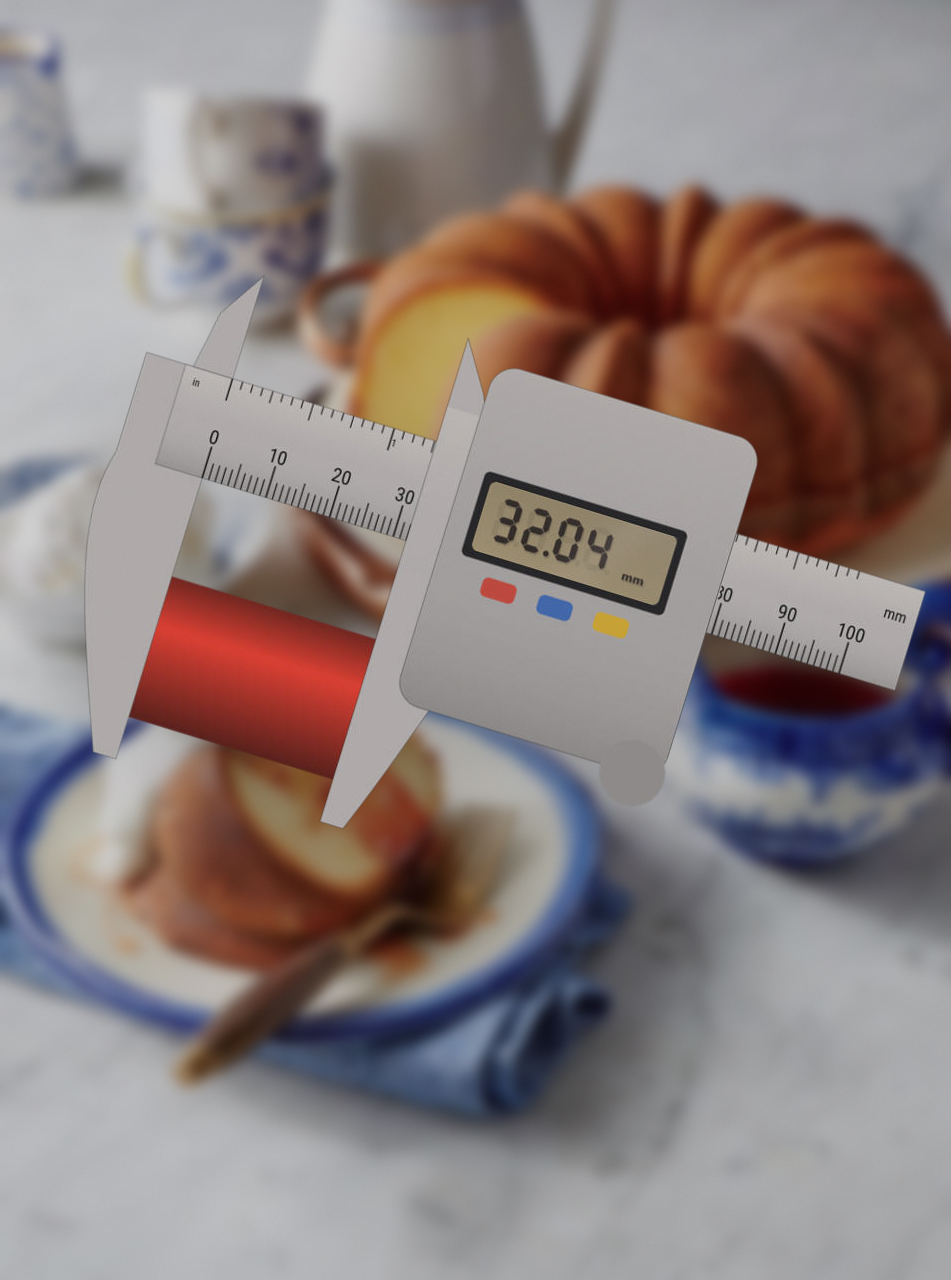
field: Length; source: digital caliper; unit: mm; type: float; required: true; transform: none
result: 32.04 mm
